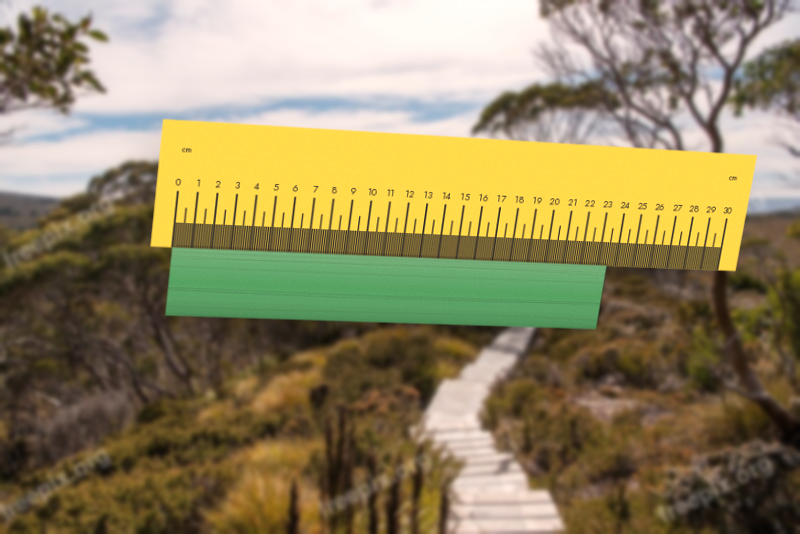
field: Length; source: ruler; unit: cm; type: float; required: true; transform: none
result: 23.5 cm
